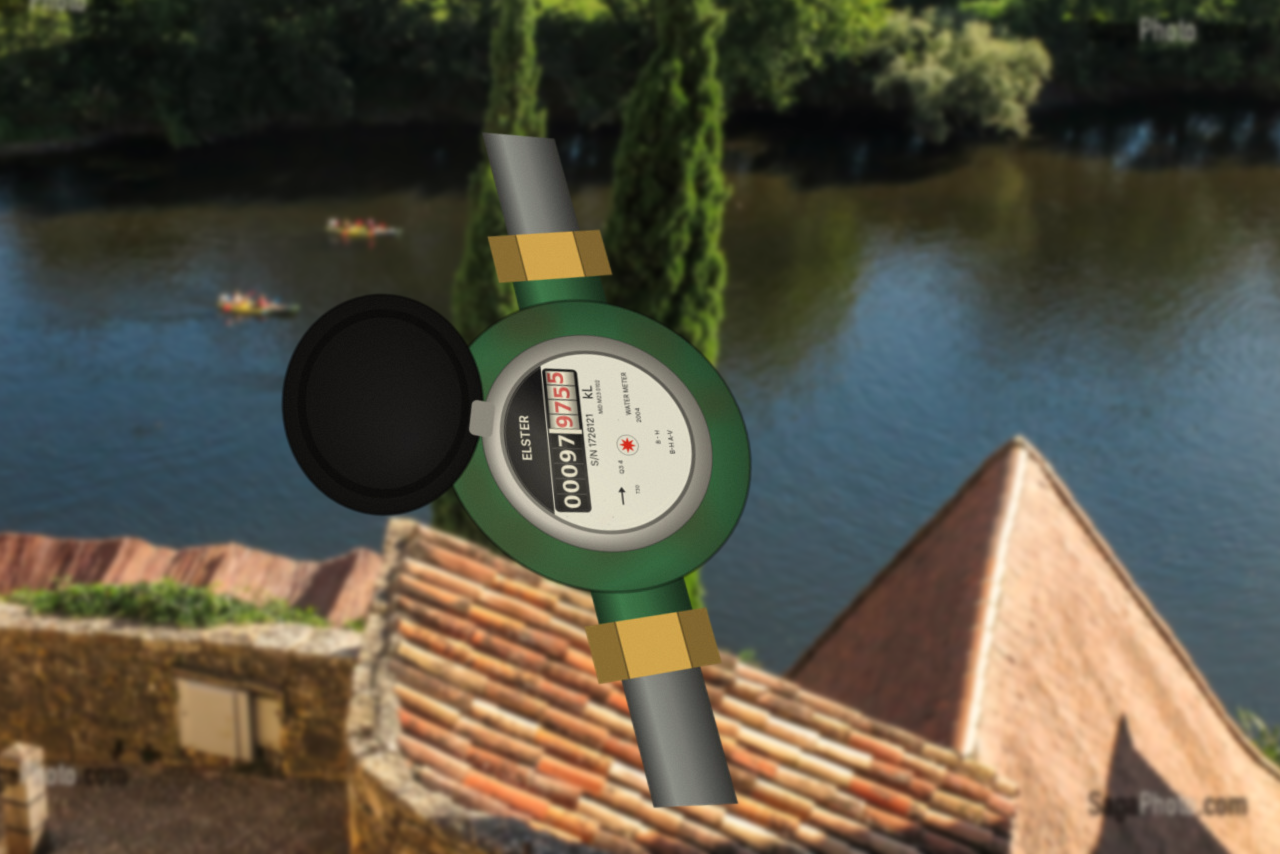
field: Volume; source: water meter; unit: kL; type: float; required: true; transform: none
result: 97.9755 kL
